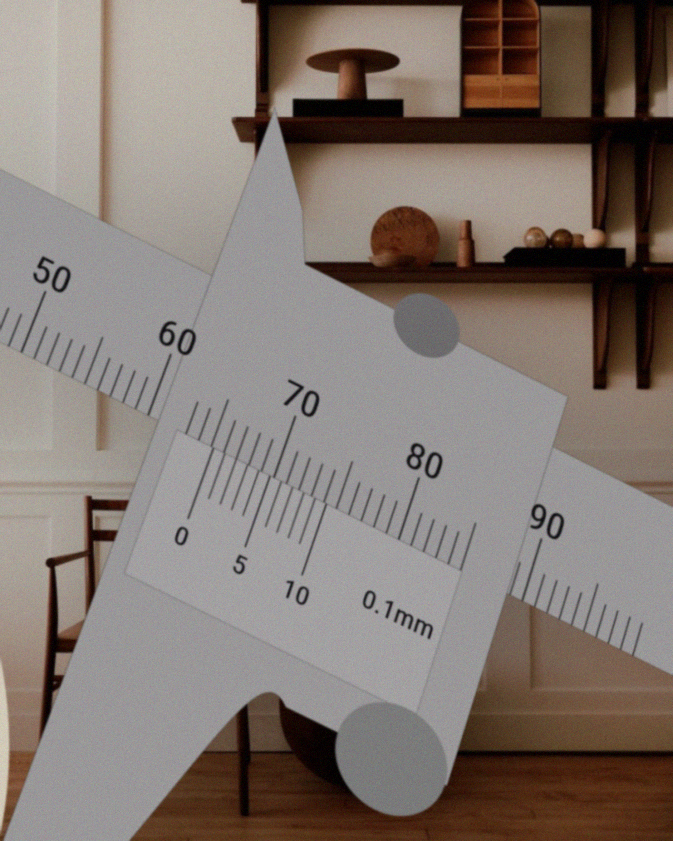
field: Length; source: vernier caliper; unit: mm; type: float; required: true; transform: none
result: 65.2 mm
